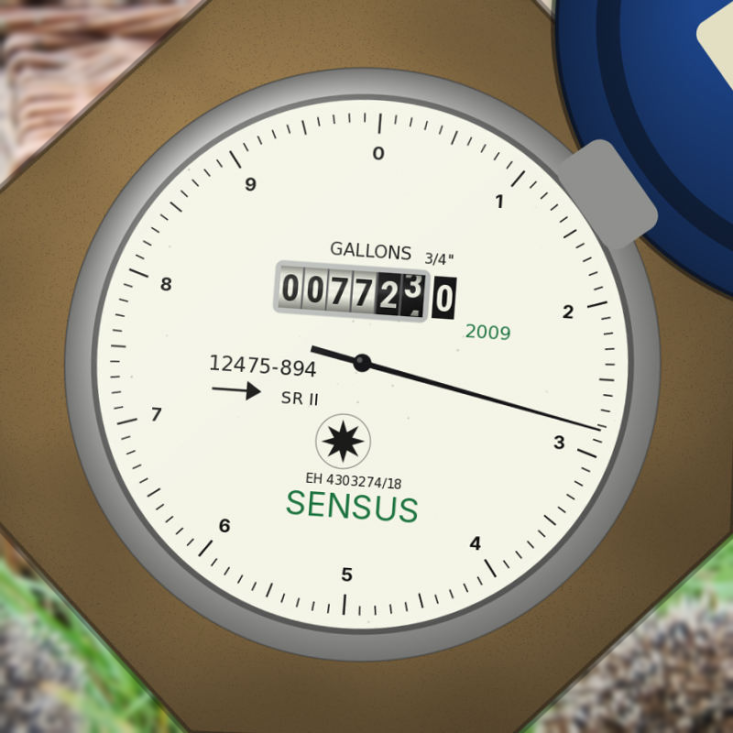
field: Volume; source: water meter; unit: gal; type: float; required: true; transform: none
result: 77232.8 gal
